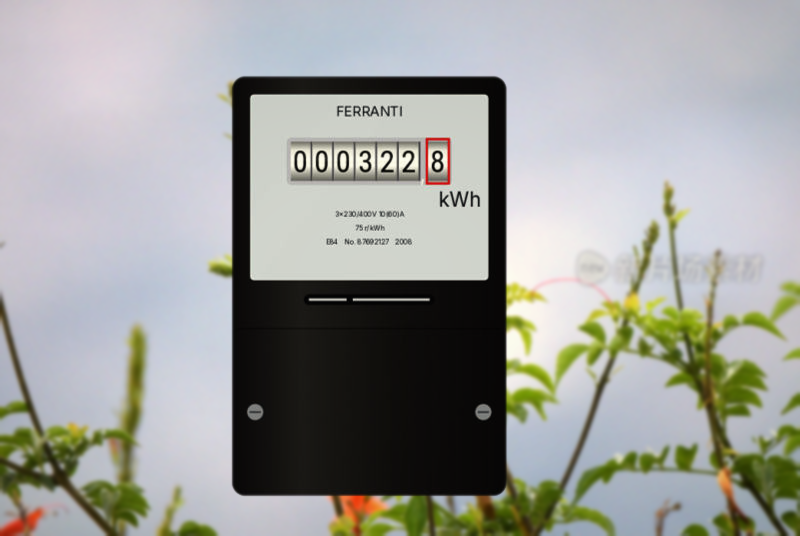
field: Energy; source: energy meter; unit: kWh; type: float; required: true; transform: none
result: 322.8 kWh
